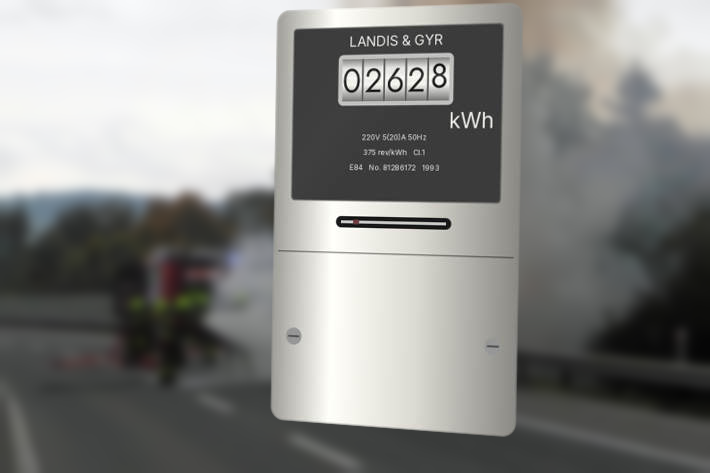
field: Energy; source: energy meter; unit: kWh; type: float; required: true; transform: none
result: 2628 kWh
